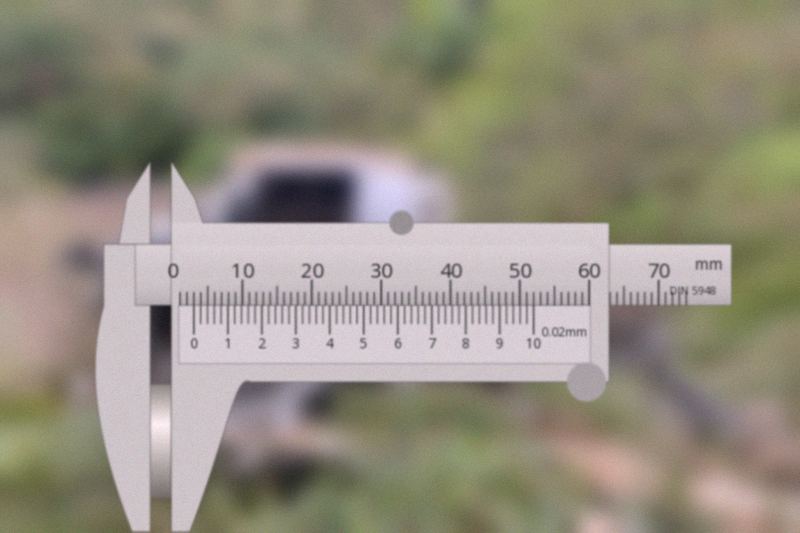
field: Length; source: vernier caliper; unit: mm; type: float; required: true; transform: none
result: 3.0 mm
